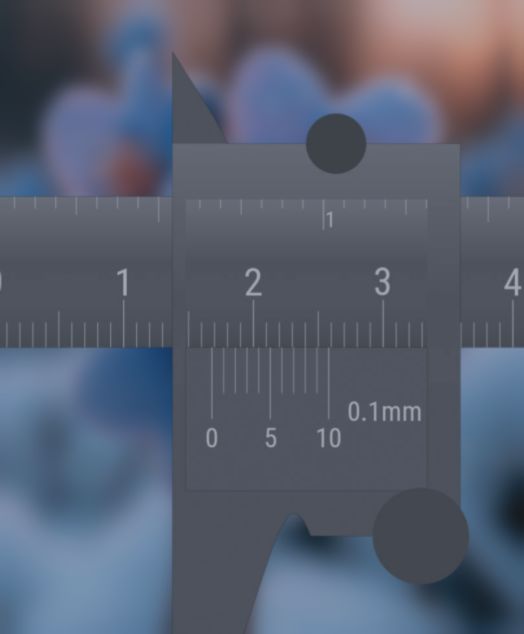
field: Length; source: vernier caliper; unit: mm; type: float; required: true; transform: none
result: 16.8 mm
